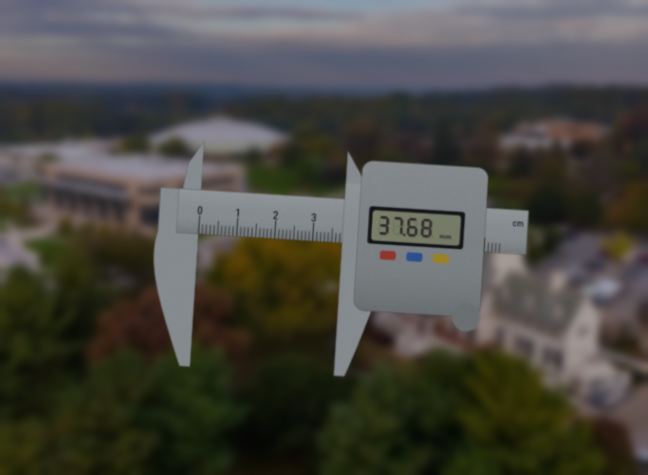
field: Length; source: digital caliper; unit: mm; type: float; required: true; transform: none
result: 37.68 mm
